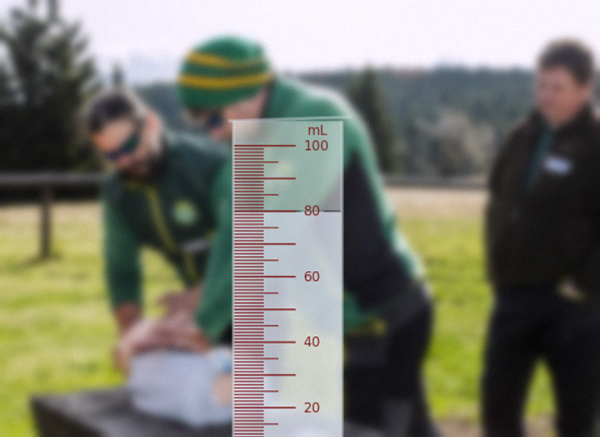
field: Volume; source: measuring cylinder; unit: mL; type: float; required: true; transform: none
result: 80 mL
